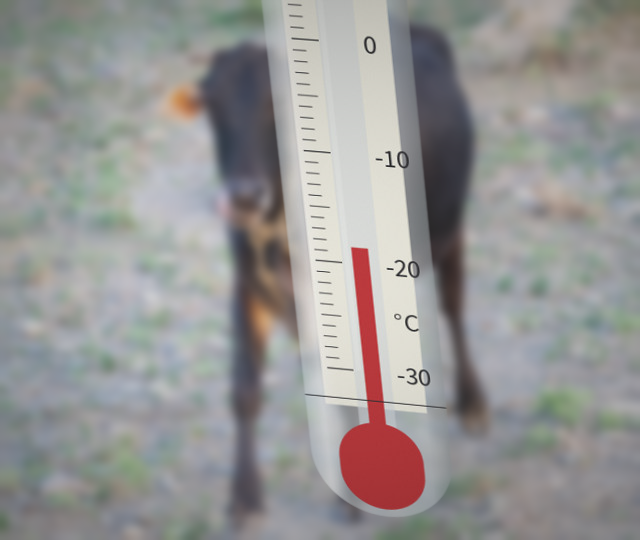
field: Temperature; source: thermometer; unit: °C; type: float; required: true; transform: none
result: -18.5 °C
